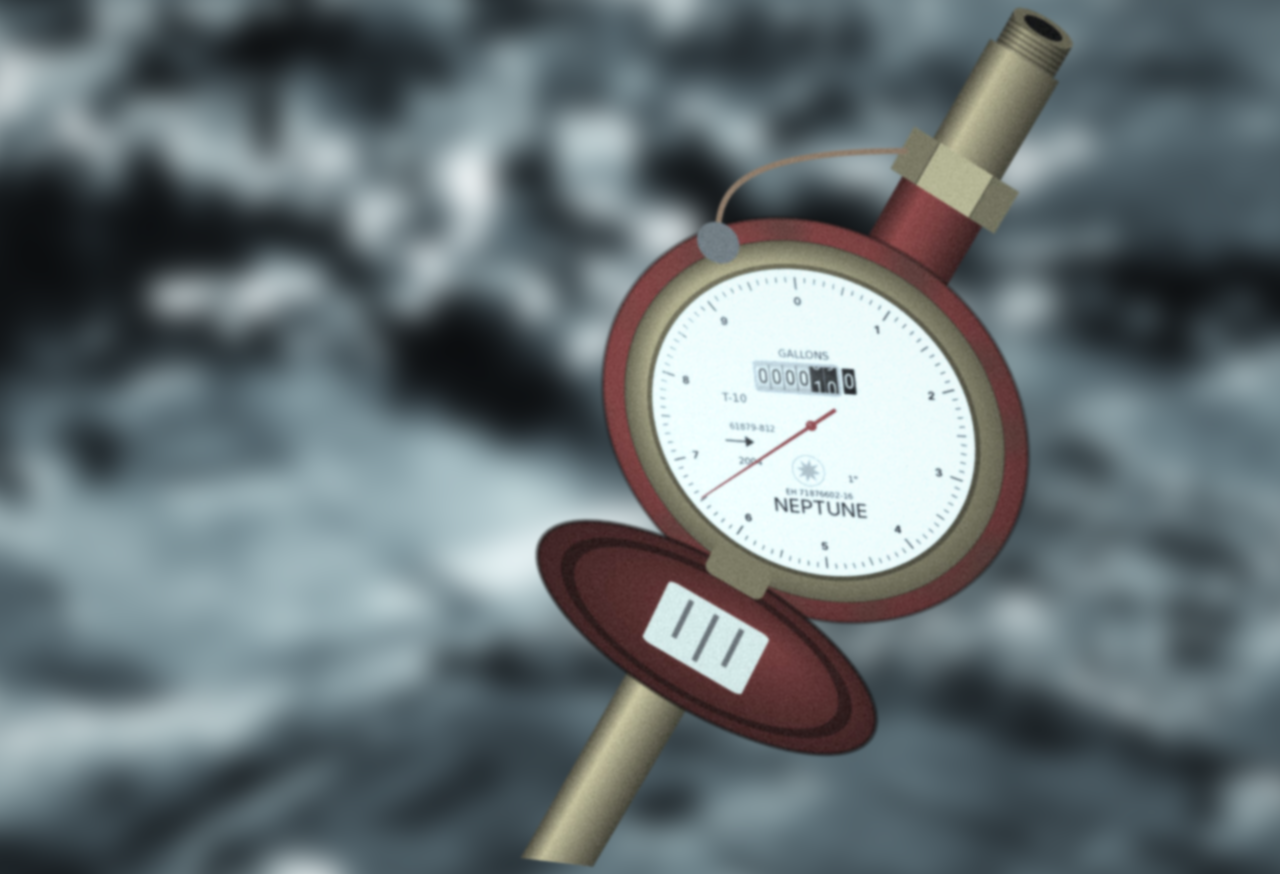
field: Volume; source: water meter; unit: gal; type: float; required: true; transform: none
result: 96.5 gal
